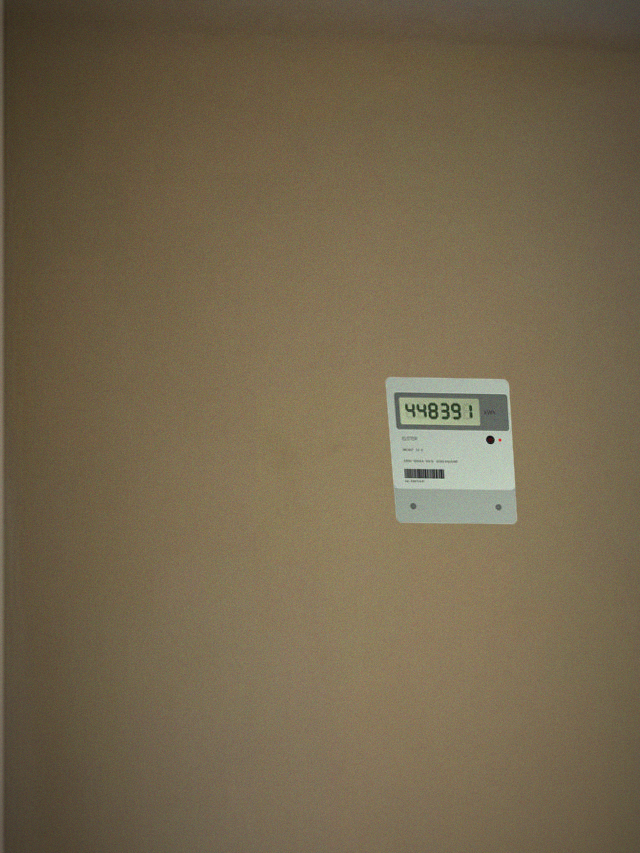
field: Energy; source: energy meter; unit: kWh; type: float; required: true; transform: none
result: 448391 kWh
